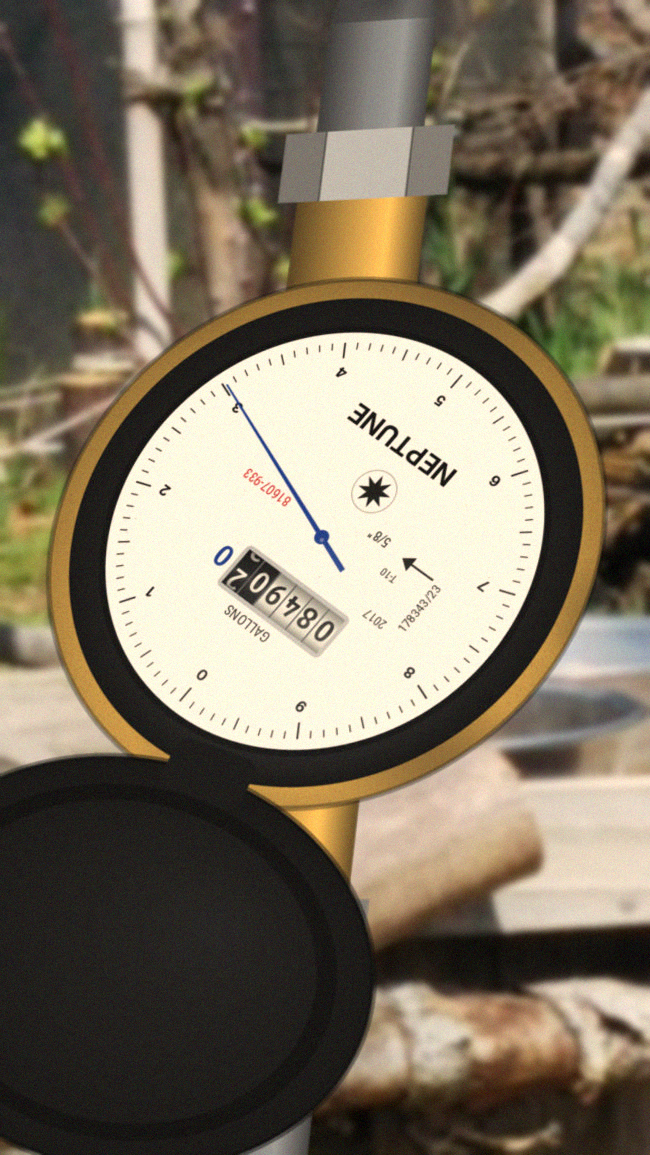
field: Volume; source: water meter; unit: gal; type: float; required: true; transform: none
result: 849023.0 gal
